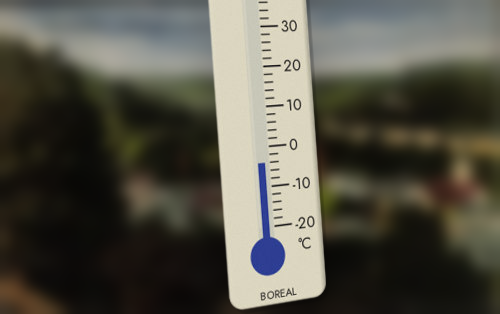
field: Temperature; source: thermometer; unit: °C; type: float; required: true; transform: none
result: -4 °C
